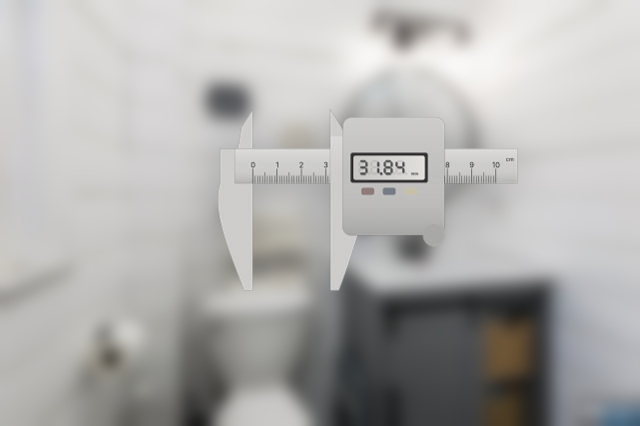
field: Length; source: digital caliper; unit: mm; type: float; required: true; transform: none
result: 31.84 mm
